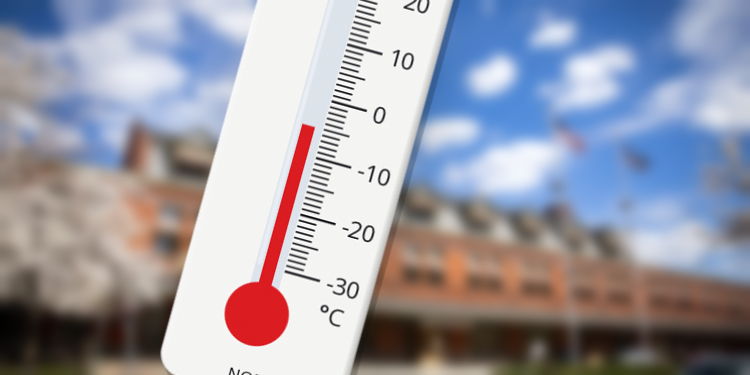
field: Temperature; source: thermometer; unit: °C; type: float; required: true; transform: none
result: -5 °C
